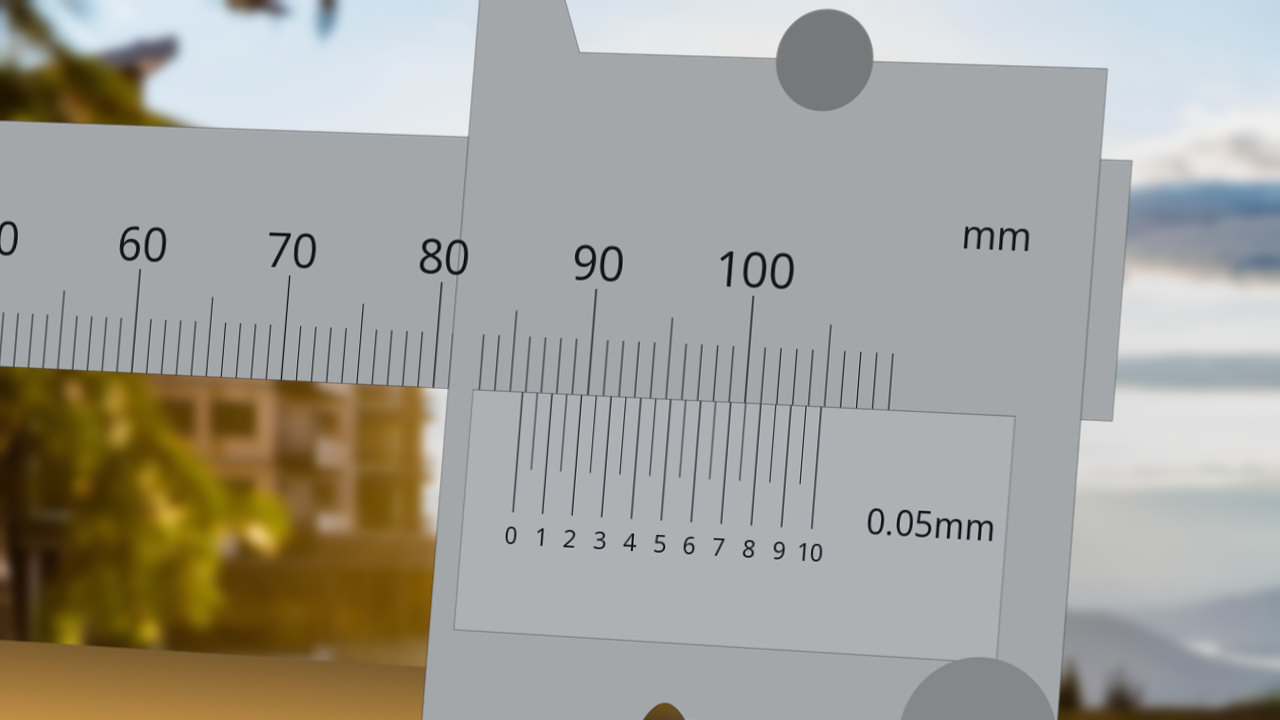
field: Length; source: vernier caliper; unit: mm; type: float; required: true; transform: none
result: 85.8 mm
